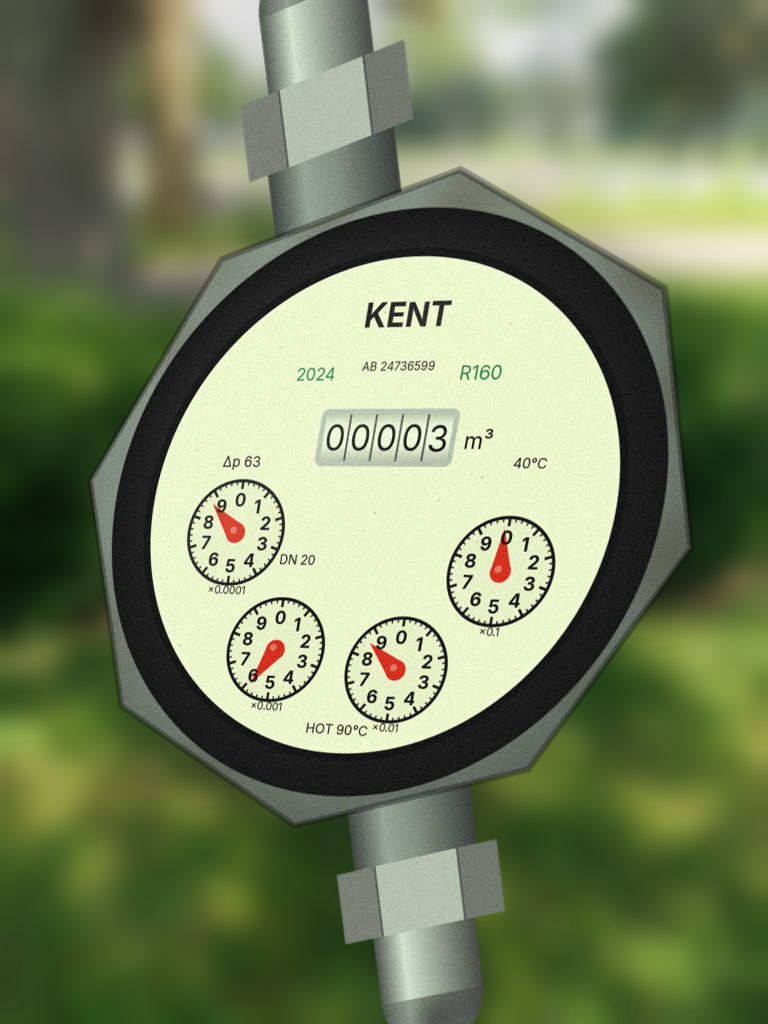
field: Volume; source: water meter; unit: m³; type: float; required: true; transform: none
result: 2.9858 m³
